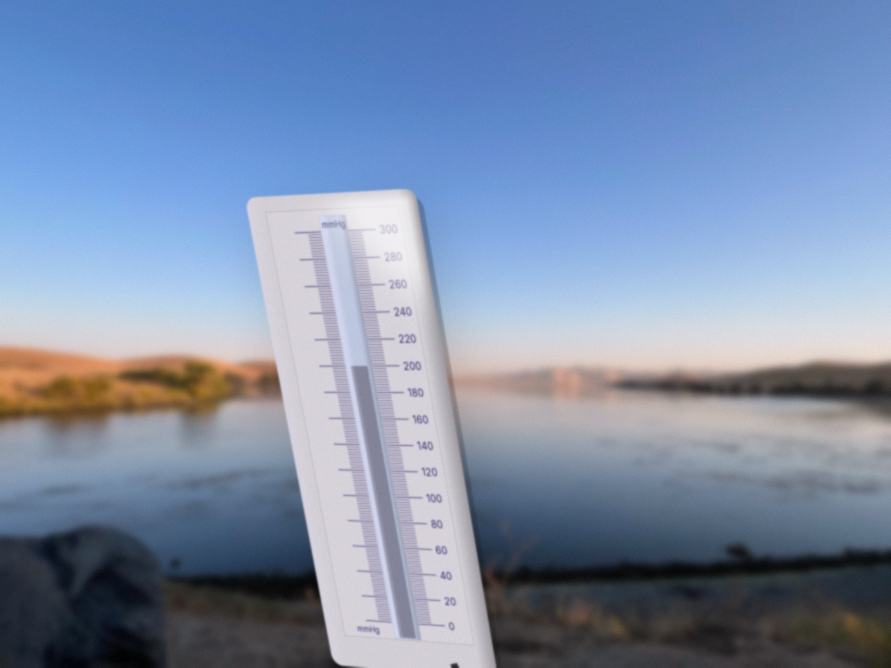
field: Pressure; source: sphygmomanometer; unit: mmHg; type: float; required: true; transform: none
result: 200 mmHg
